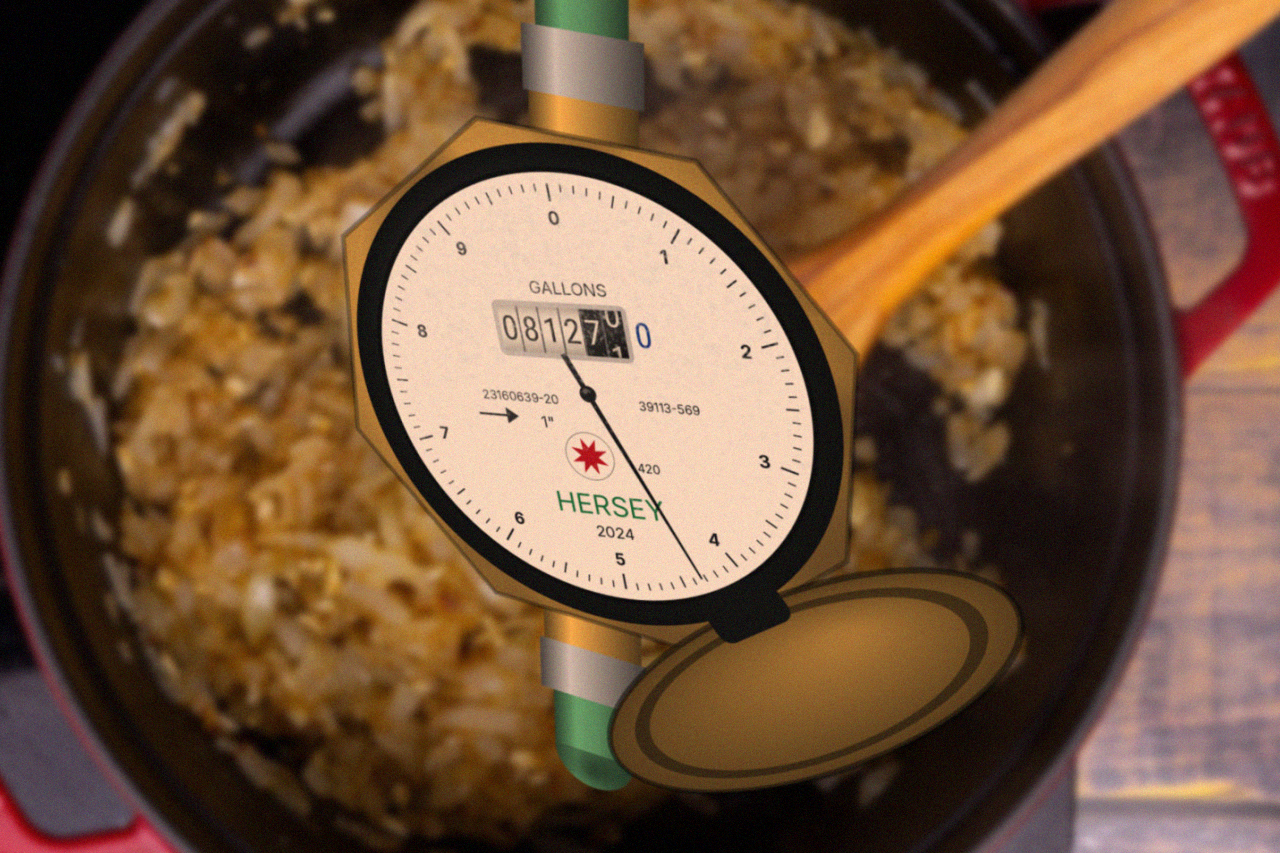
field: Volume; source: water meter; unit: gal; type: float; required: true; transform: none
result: 812704.3 gal
